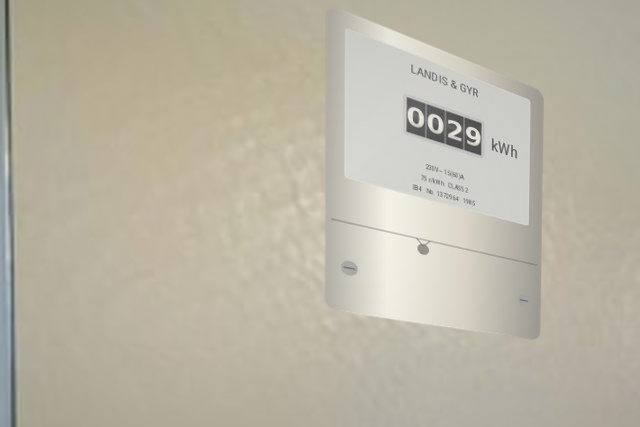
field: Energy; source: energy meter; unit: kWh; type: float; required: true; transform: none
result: 29 kWh
